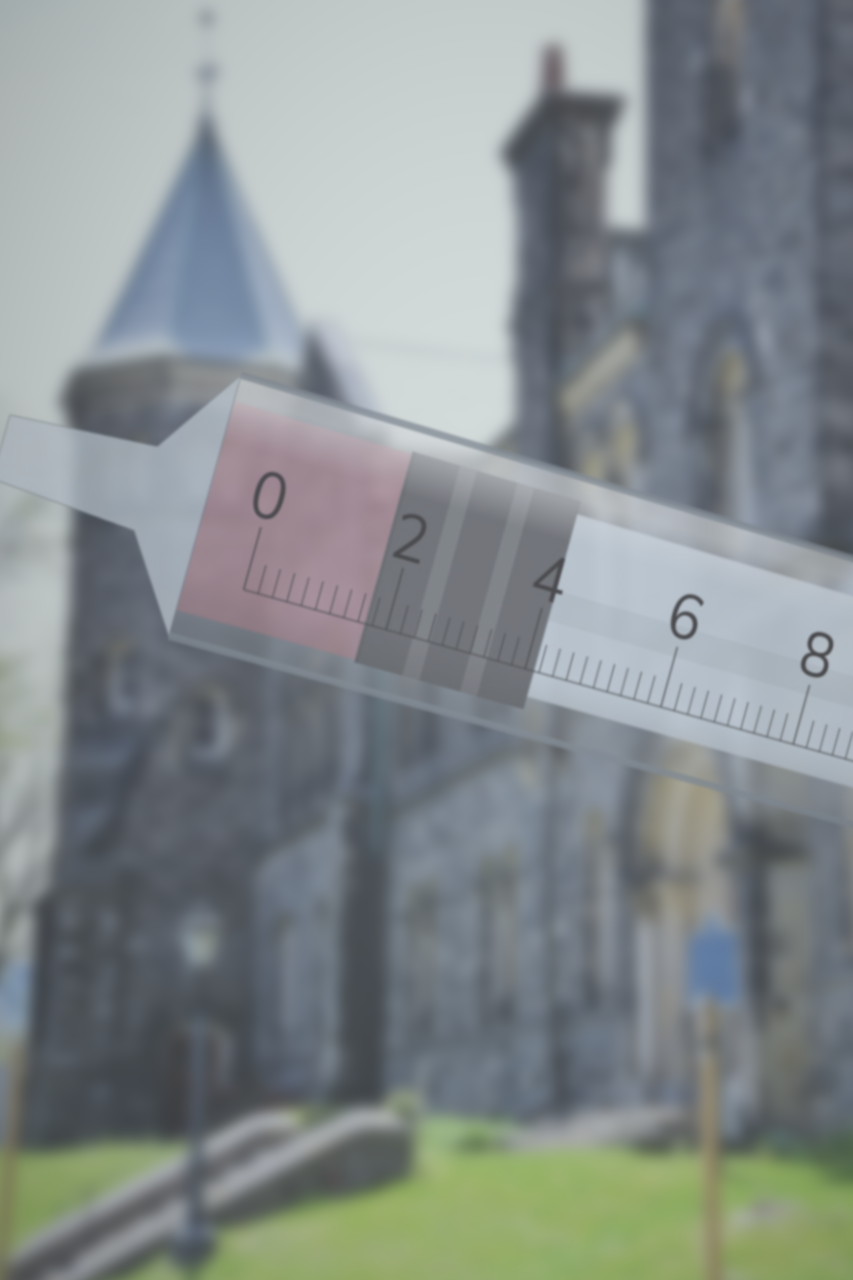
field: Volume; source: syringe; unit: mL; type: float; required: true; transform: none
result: 1.7 mL
